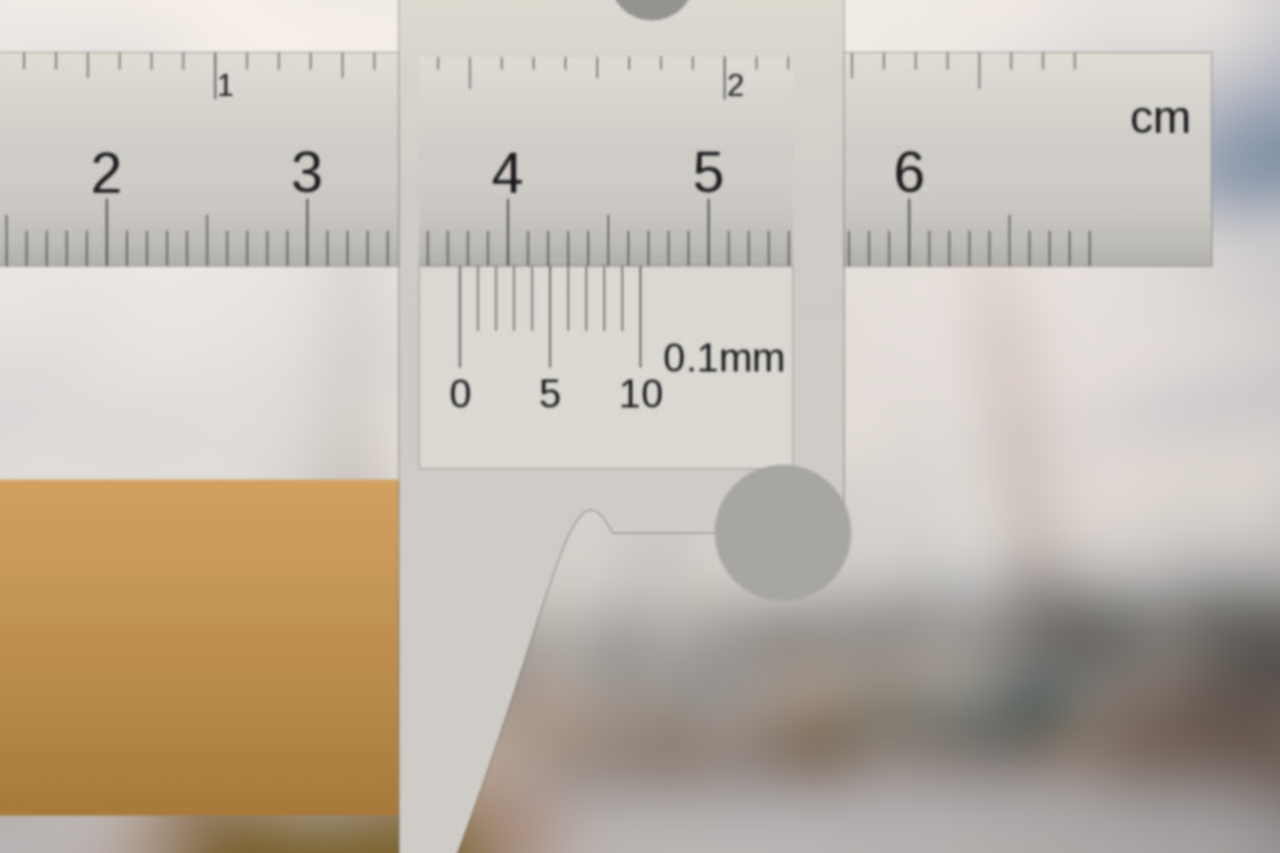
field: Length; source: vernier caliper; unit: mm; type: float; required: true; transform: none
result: 37.6 mm
